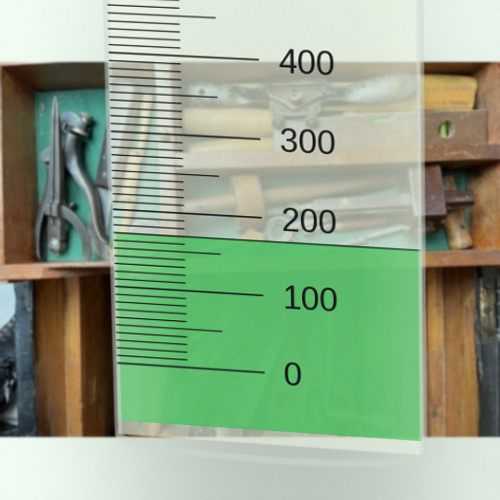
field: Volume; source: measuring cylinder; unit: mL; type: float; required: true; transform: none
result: 170 mL
